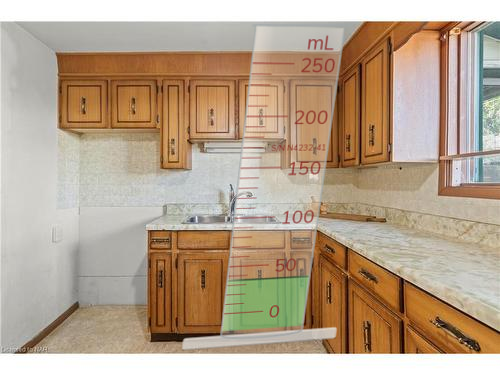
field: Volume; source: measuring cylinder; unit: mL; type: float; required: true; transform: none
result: 35 mL
